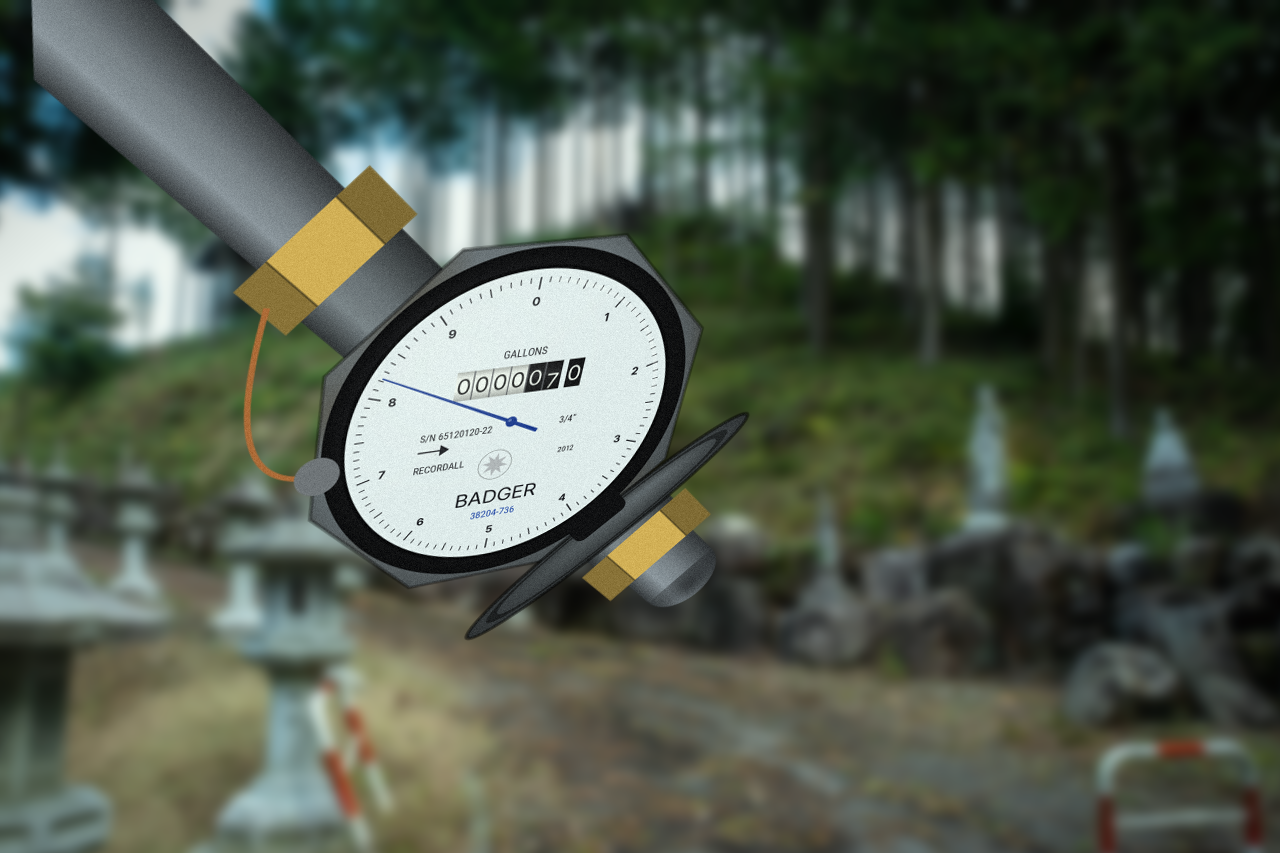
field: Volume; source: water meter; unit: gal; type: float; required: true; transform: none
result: 68.2 gal
